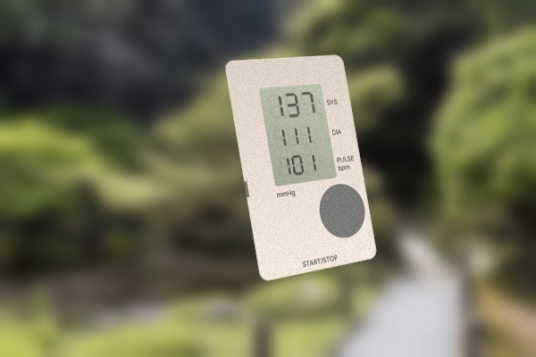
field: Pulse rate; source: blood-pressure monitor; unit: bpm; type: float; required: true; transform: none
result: 101 bpm
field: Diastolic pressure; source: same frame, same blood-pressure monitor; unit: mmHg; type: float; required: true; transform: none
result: 111 mmHg
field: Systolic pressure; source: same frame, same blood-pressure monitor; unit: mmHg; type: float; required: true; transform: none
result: 137 mmHg
